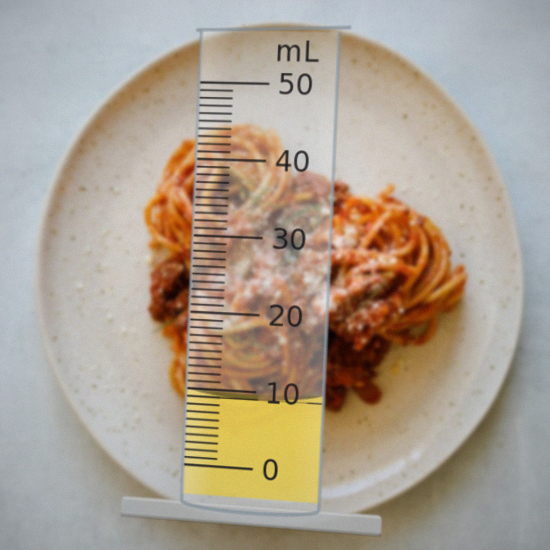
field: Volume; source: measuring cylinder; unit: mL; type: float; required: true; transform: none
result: 9 mL
